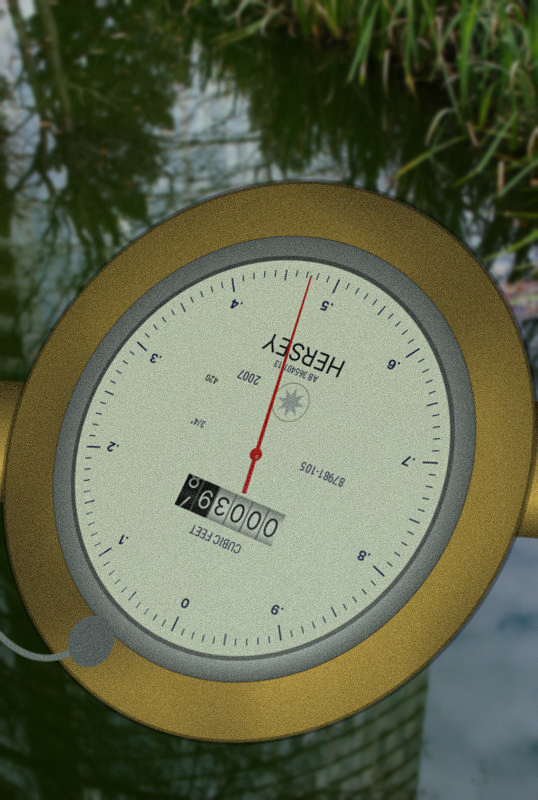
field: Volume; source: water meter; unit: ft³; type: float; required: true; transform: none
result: 397.47 ft³
